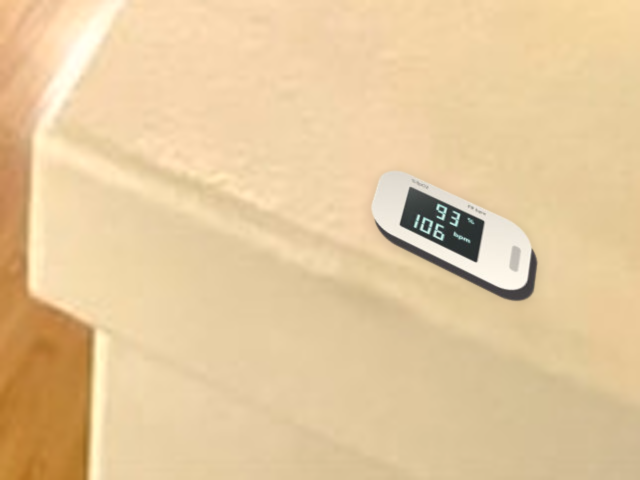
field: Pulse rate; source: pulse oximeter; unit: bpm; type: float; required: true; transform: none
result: 106 bpm
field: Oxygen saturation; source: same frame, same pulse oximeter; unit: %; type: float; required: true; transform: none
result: 93 %
